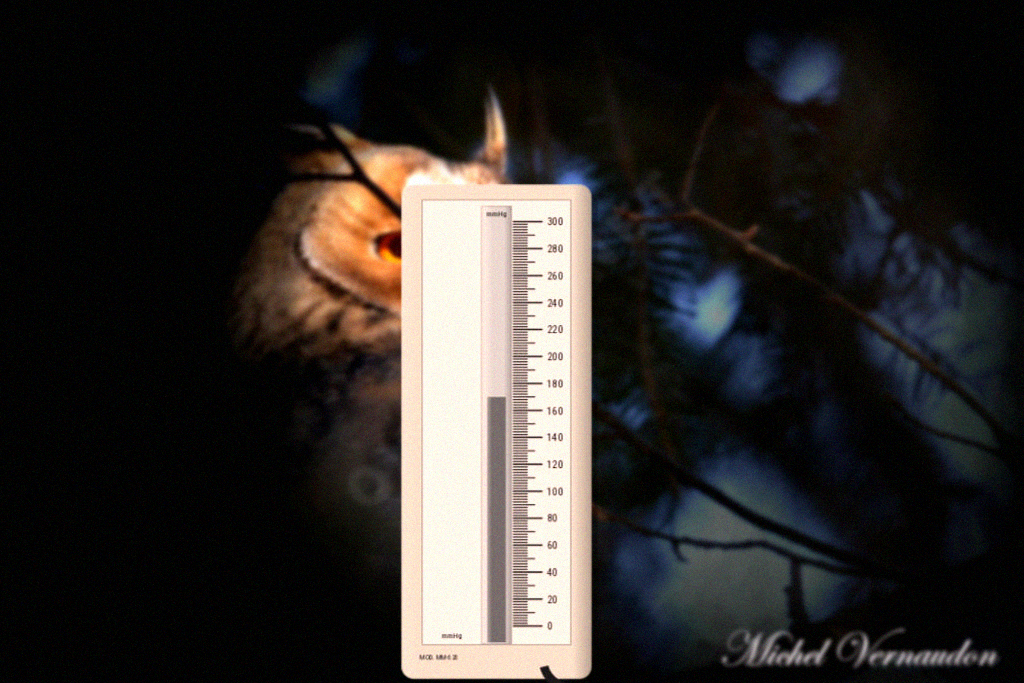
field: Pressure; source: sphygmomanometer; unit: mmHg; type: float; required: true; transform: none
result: 170 mmHg
